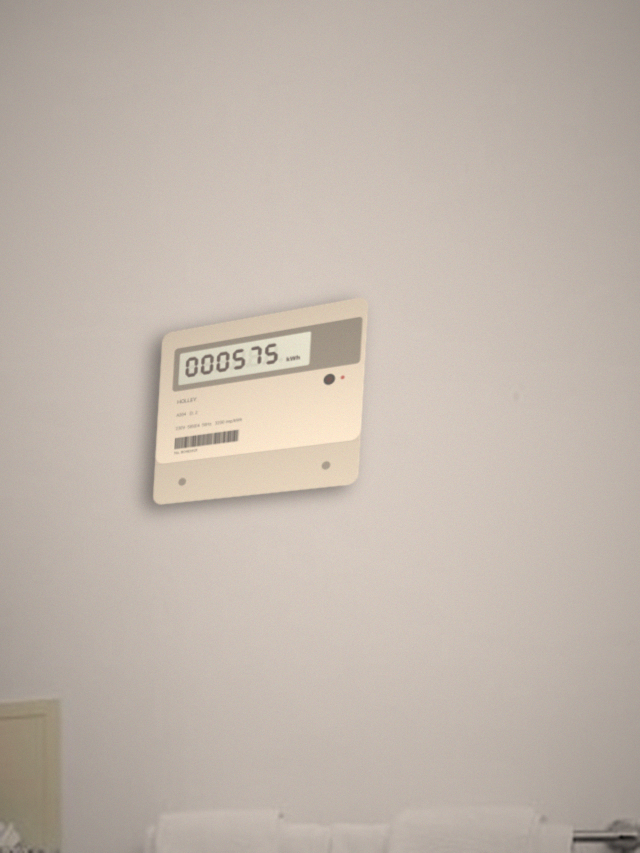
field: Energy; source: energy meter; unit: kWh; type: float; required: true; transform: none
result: 575 kWh
